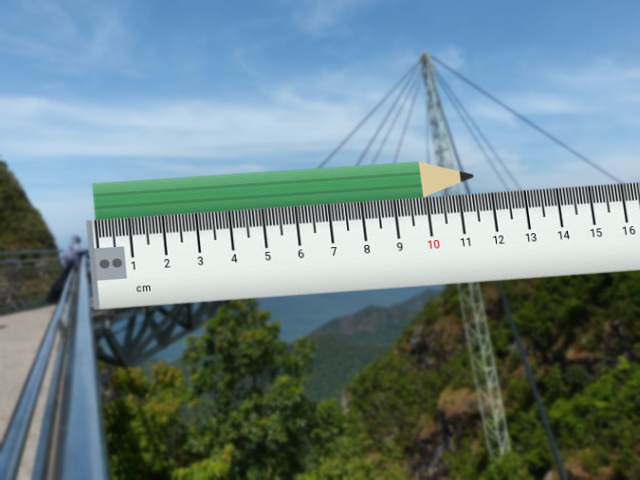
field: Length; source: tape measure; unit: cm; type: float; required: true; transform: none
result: 11.5 cm
